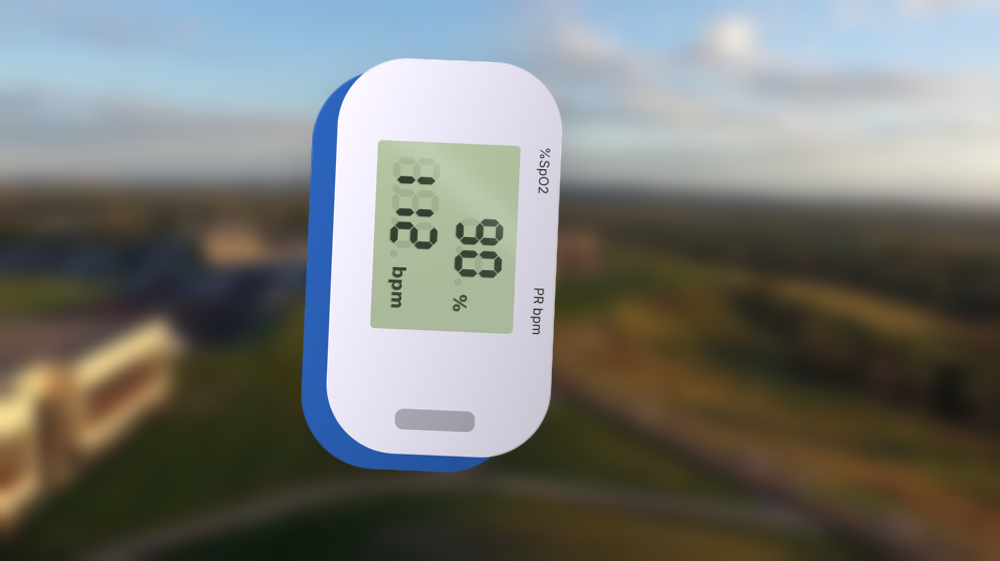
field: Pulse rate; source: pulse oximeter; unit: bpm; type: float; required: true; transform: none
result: 112 bpm
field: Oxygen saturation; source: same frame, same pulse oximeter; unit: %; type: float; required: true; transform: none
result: 90 %
